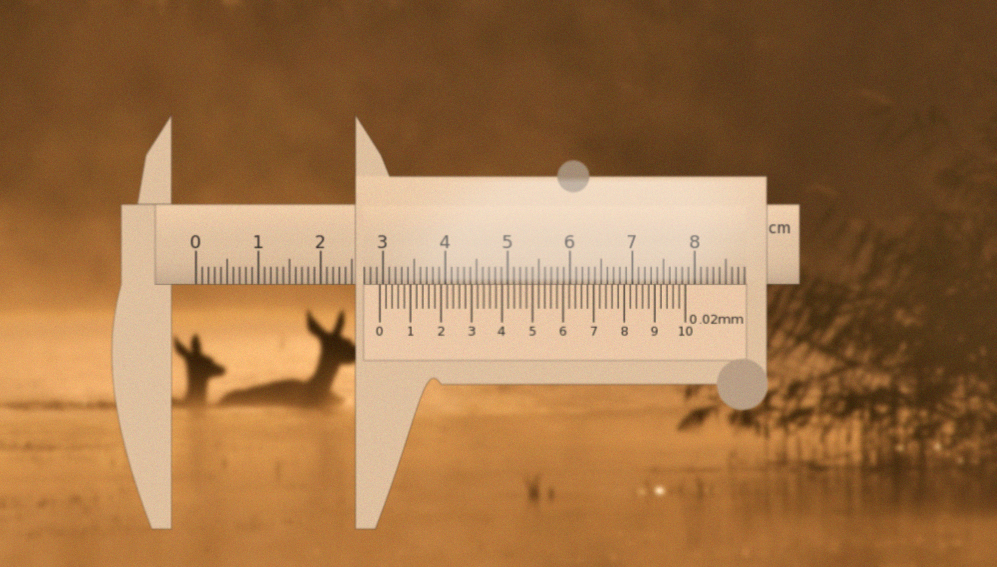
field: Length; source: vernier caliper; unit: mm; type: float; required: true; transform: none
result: 29.5 mm
